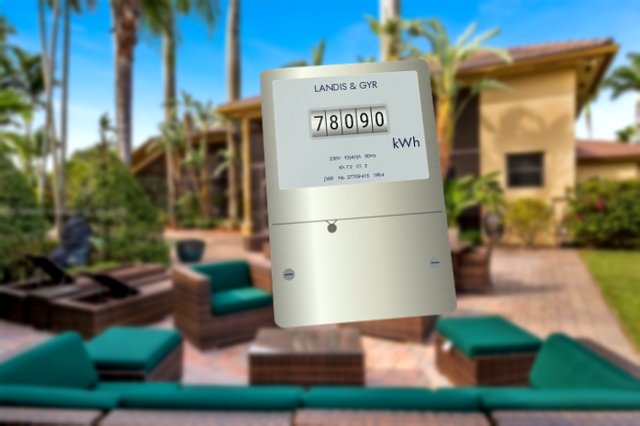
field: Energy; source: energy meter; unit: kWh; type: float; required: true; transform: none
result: 78090 kWh
